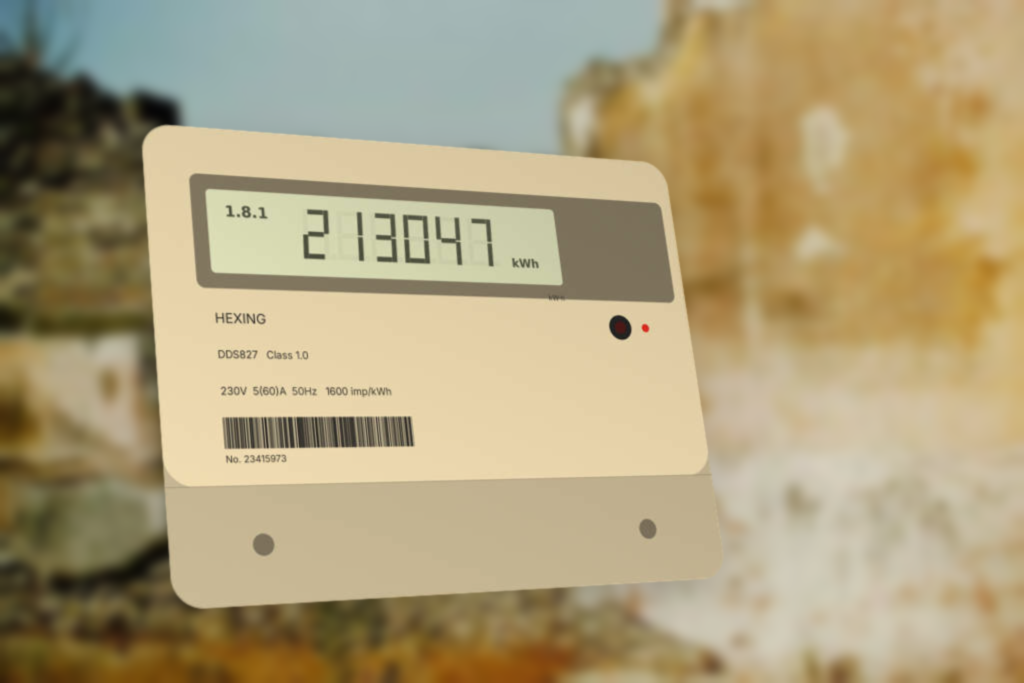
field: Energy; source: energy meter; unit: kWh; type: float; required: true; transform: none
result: 213047 kWh
